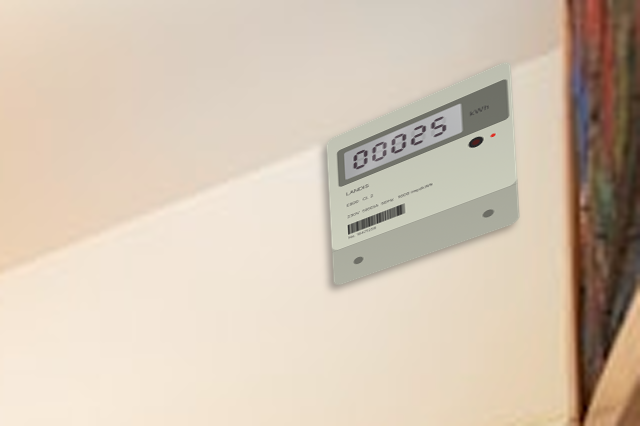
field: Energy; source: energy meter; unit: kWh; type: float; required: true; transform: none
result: 25 kWh
